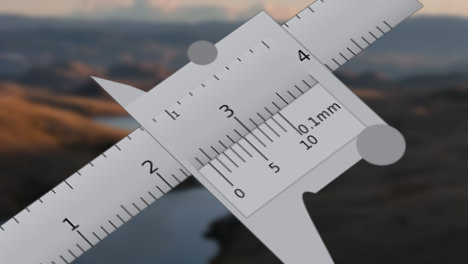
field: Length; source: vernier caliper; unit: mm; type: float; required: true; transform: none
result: 24.6 mm
